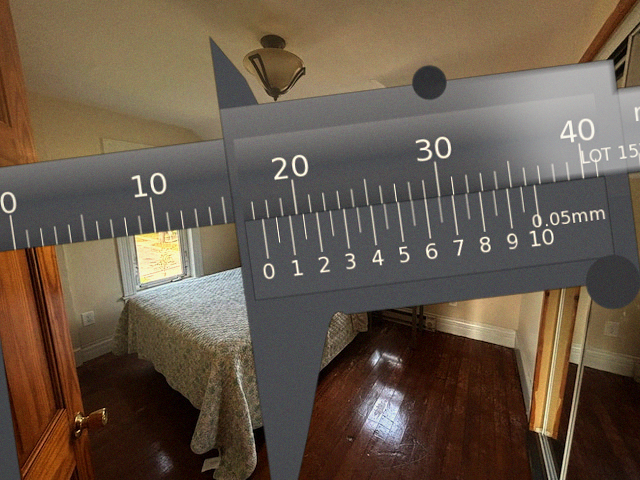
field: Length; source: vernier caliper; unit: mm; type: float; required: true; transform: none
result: 17.6 mm
